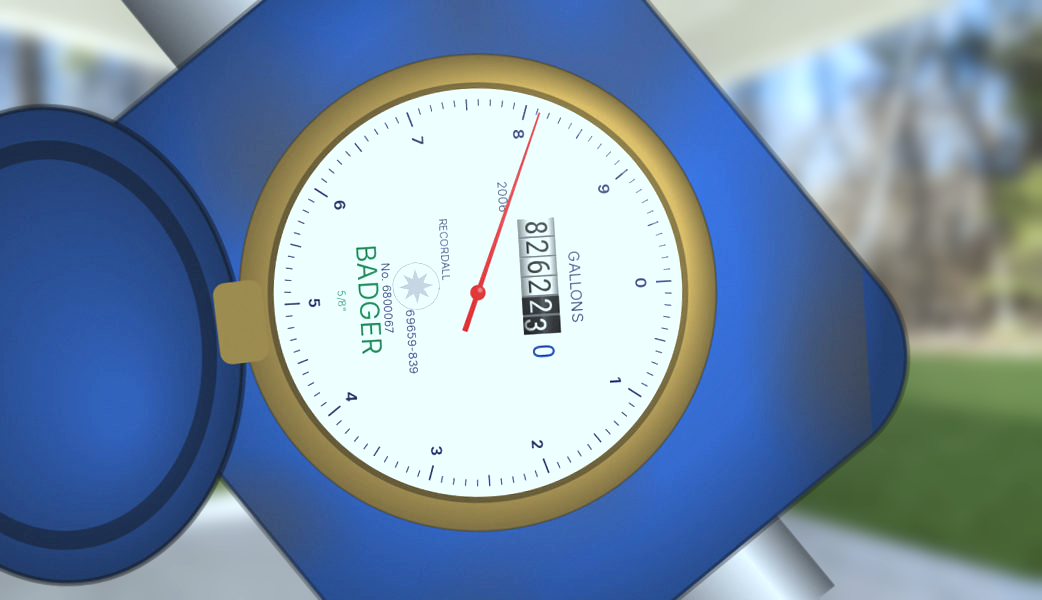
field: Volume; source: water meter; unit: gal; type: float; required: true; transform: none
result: 8262228.1 gal
